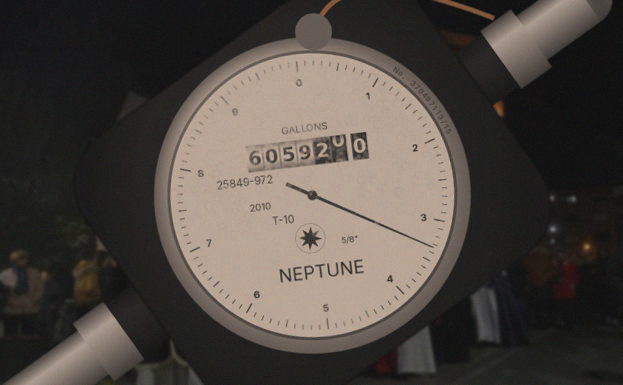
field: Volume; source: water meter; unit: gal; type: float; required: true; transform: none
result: 6059203.3 gal
